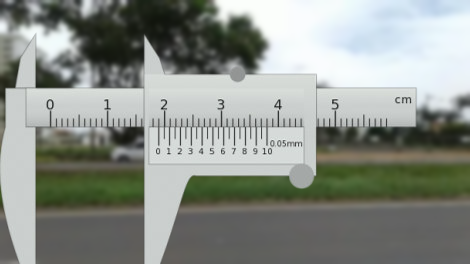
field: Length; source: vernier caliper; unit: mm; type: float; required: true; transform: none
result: 19.0 mm
